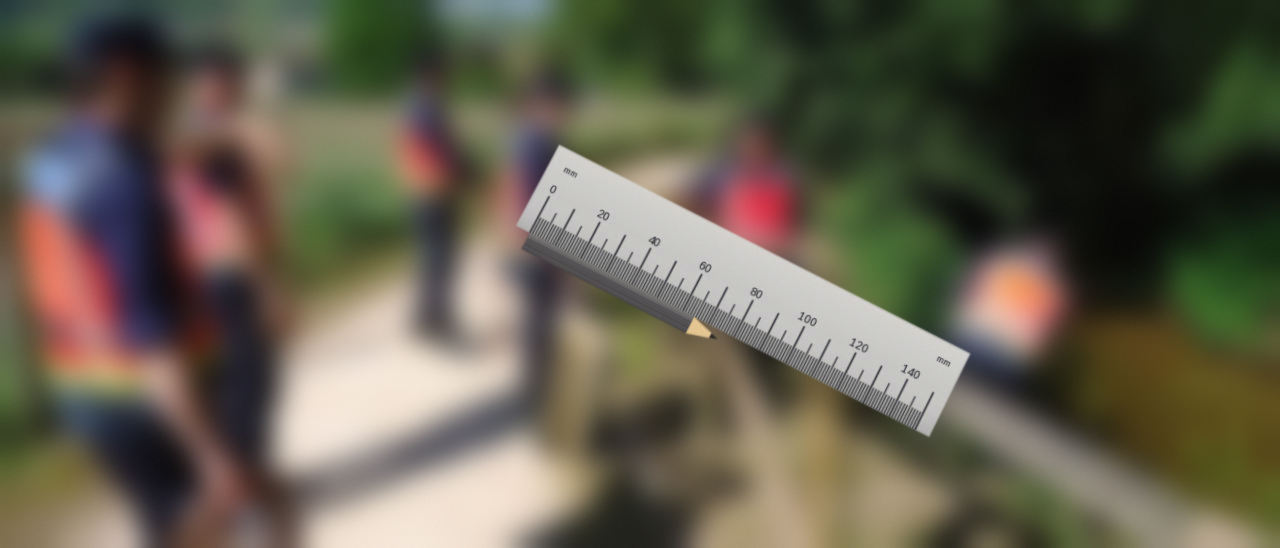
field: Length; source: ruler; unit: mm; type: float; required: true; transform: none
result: 75 mm
